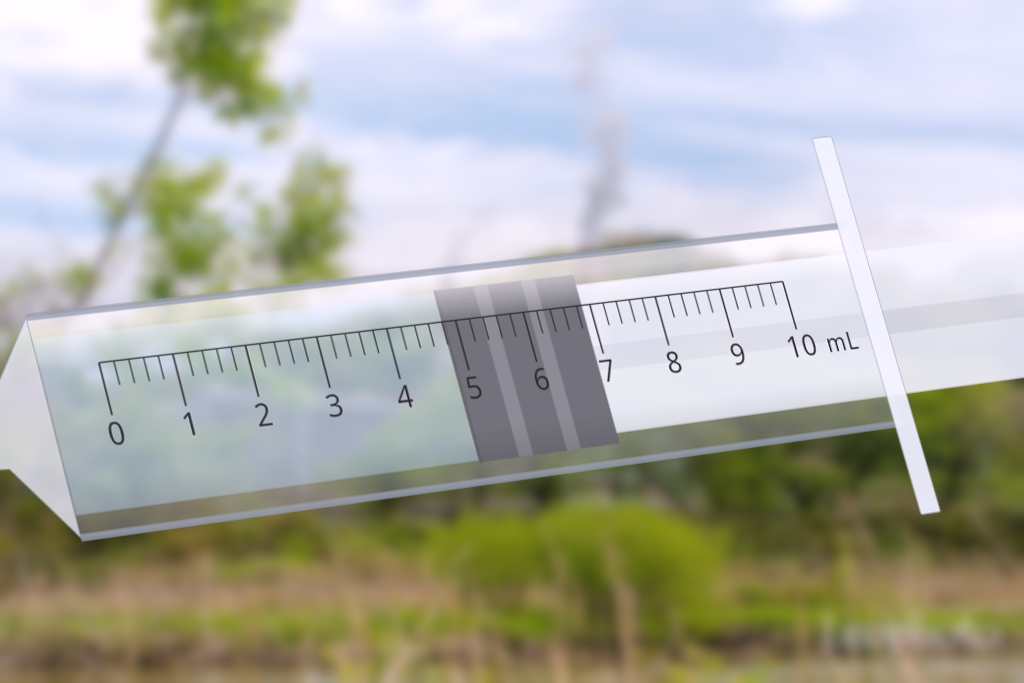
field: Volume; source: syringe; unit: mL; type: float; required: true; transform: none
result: 4.8 mL
